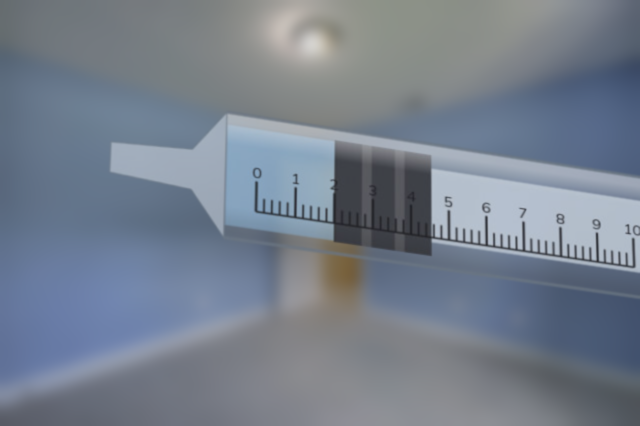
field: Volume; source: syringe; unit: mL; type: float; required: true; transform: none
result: 2 mL
